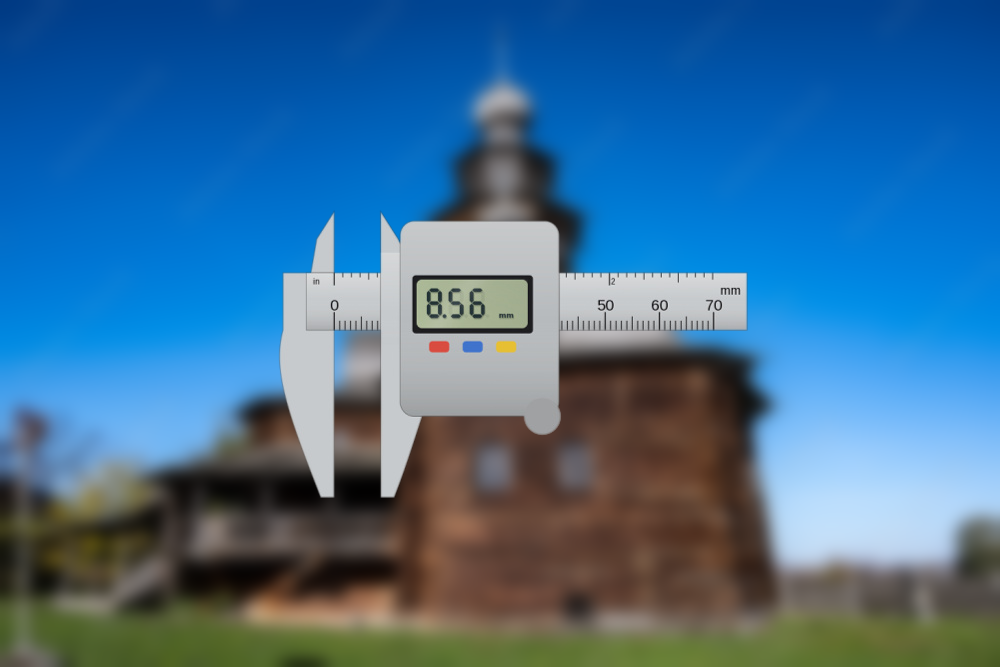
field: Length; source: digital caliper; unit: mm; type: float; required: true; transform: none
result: 8.56 mm
